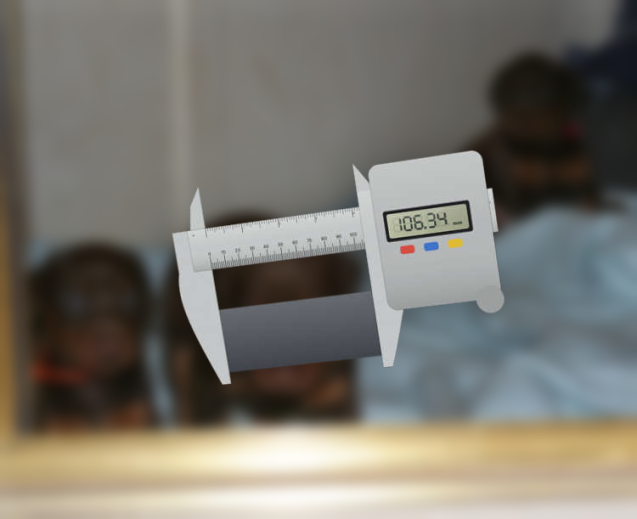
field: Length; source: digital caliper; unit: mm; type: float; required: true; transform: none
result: 106.34 mm
